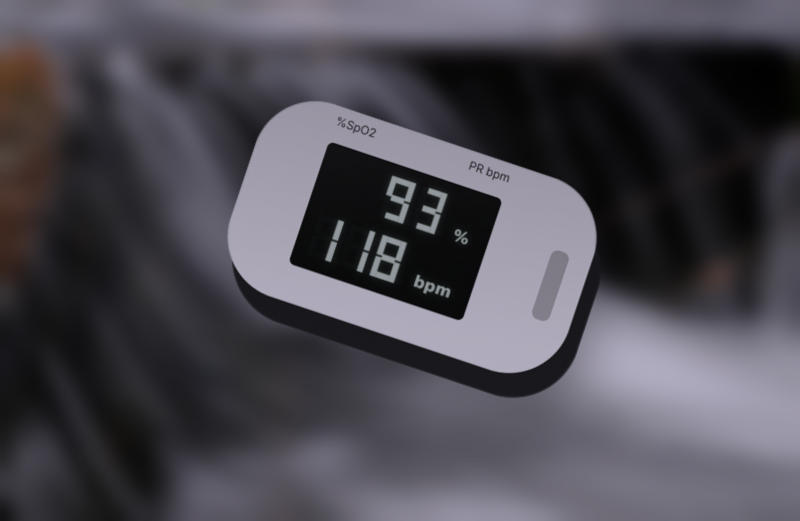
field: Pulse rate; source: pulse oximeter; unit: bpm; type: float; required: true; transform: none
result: 118 bpm
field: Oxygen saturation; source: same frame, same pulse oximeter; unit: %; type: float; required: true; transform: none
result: 93 %
